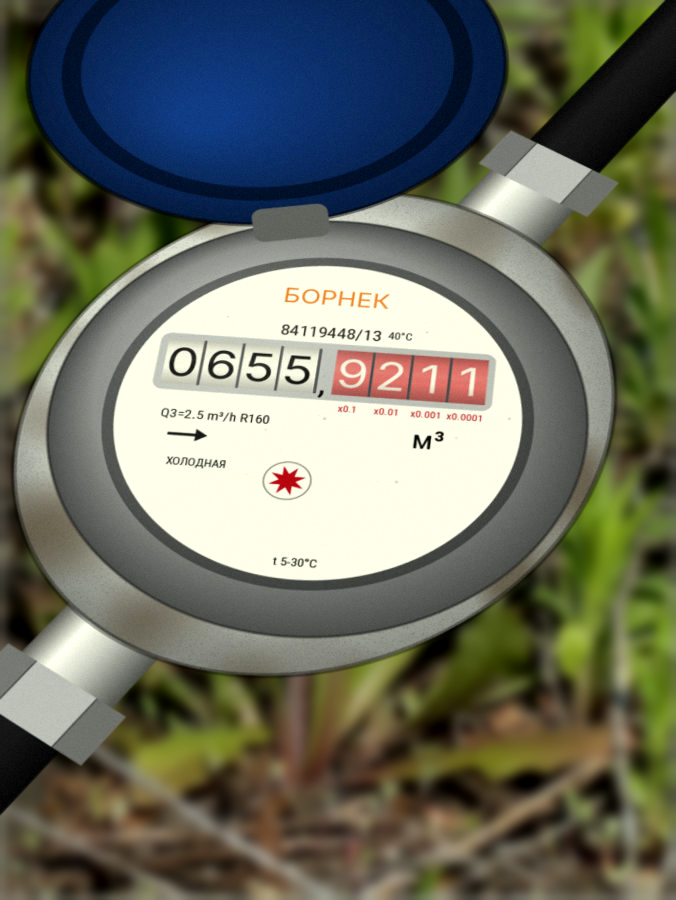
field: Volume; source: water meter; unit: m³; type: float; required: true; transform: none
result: 655.9211 m³
